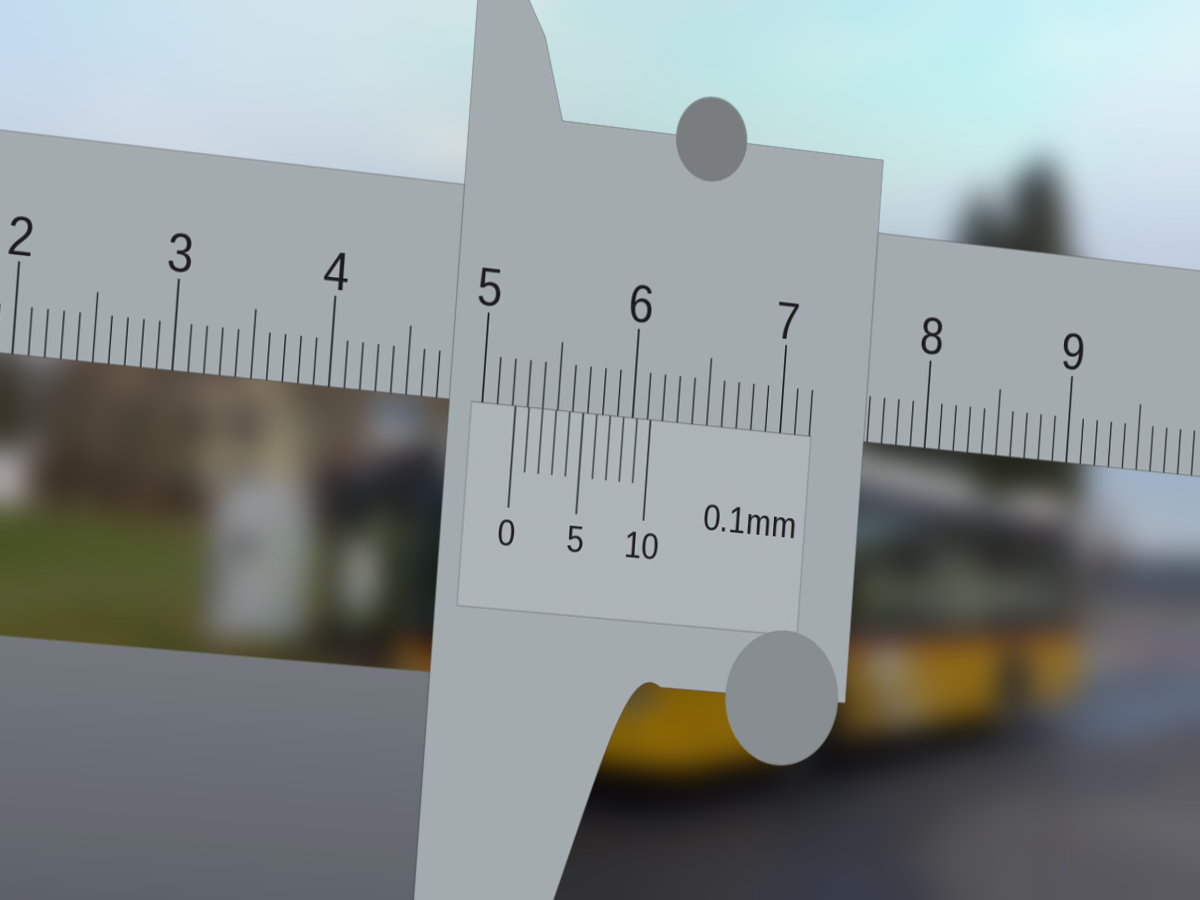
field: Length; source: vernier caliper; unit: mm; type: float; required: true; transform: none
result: 52.2 mm
